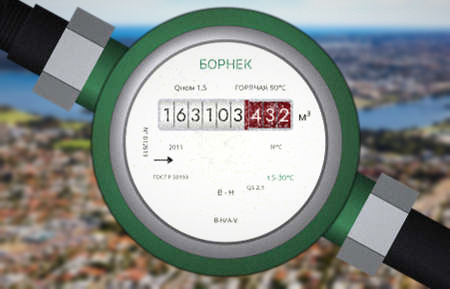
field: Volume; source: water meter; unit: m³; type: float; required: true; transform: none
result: 163103.432 m³
